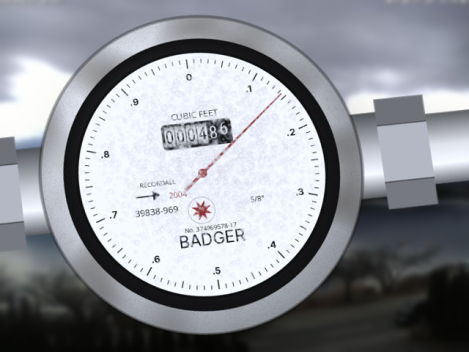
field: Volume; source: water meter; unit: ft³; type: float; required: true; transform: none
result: 486.14 ft³
